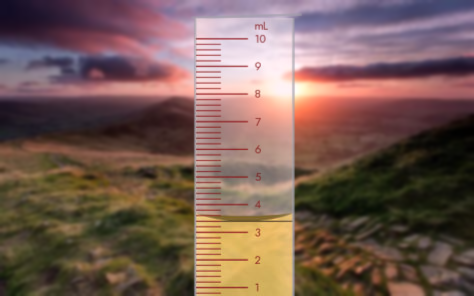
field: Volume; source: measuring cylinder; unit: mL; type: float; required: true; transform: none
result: 3.4 mL
